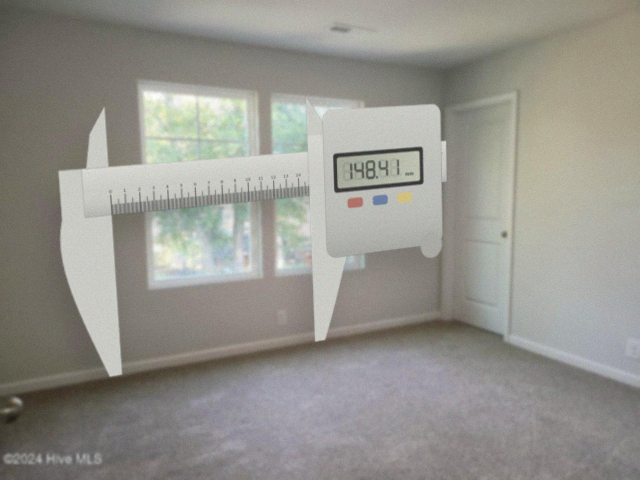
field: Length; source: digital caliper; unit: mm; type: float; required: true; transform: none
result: 148.41 mm
